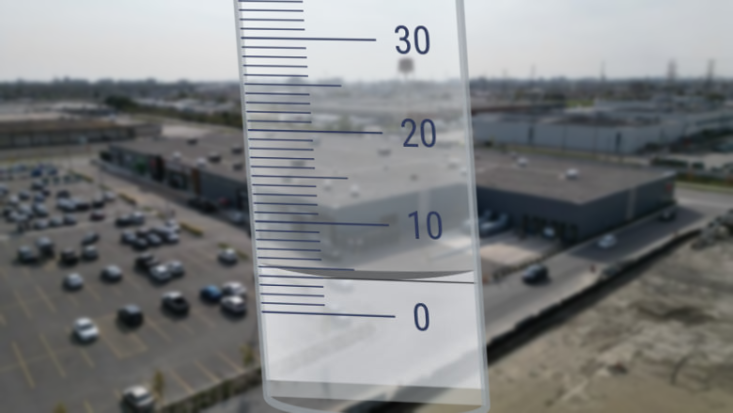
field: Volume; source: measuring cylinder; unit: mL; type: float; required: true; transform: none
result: 4 mL
